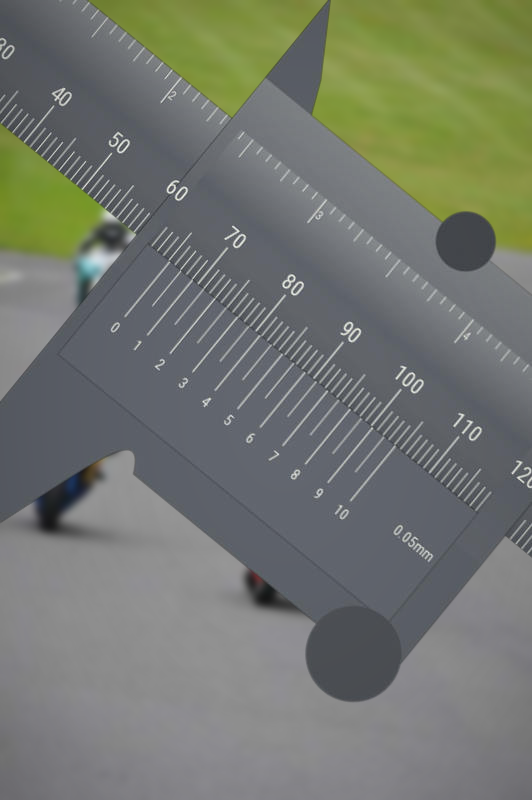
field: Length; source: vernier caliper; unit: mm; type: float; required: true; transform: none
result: 65.2 mm
